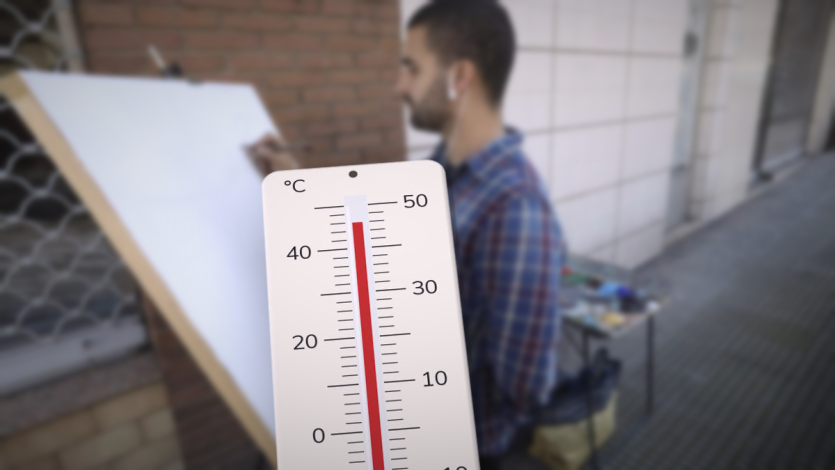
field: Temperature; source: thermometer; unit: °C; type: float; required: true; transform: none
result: 46 °C
